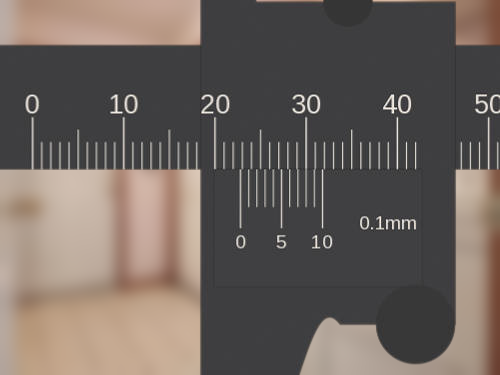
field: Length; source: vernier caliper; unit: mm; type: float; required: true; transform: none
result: 22.8 mm
